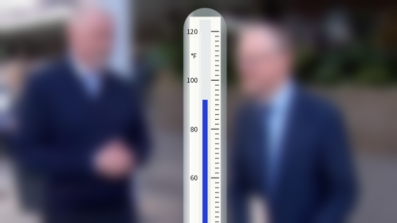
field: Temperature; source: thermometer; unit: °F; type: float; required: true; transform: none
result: 92 °F
